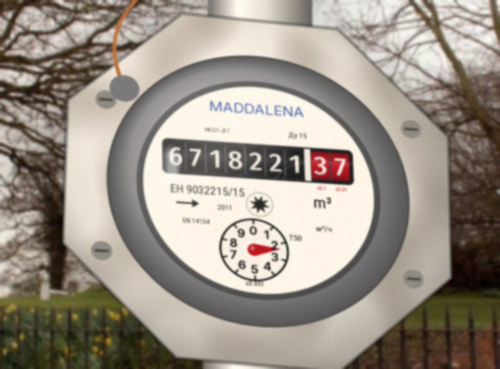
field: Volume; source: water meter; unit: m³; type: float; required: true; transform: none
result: 6718221.372 m³
